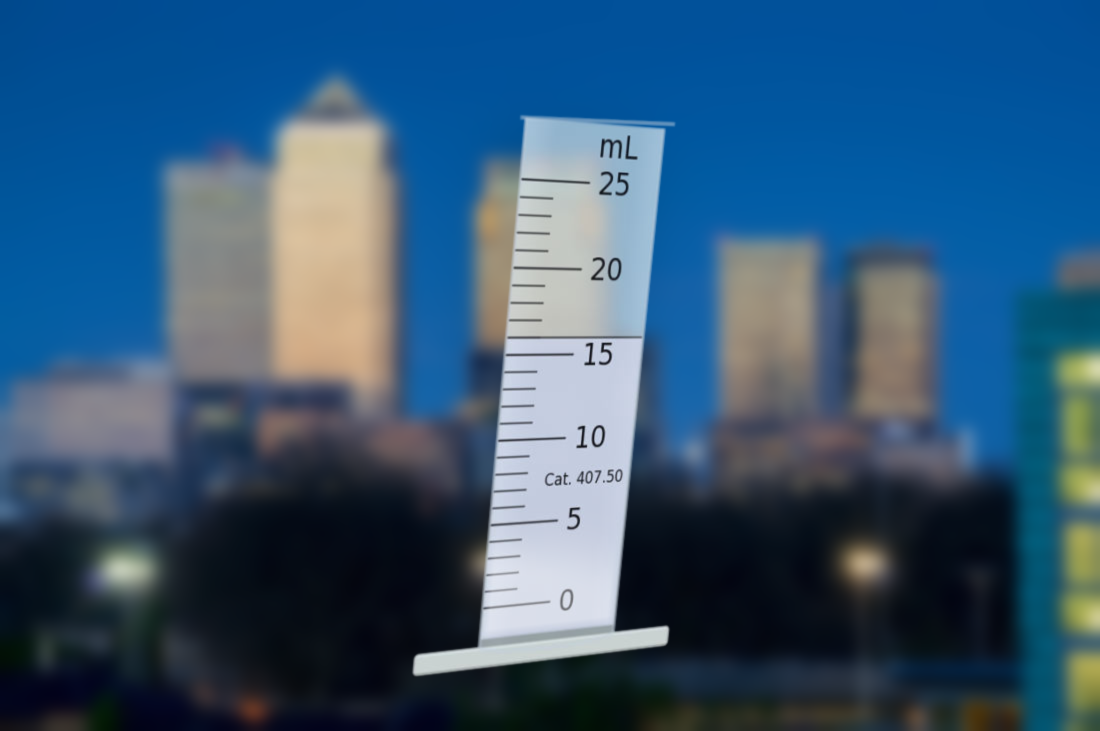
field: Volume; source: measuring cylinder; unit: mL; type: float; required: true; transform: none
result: 16 mL
